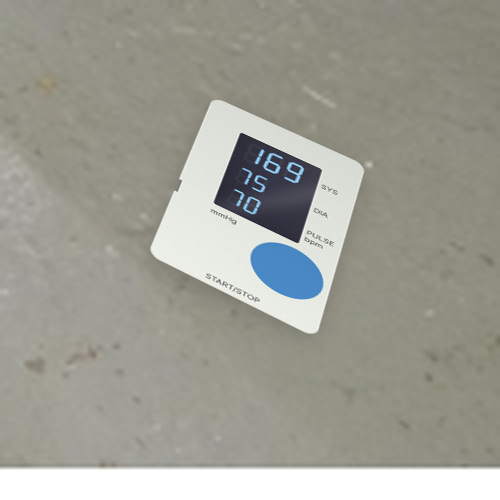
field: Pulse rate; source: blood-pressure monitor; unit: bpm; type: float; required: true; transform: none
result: 70 bpm
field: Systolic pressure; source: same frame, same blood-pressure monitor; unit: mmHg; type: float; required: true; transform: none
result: 169 mmHg
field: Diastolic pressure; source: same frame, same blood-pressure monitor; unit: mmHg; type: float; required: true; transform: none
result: 75 mmHg
